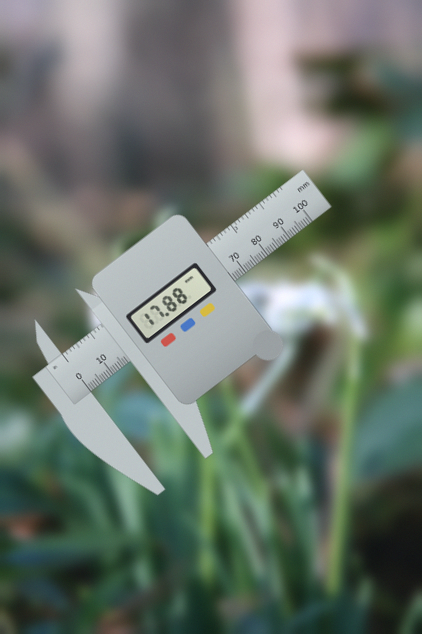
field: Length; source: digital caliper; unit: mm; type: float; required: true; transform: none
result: 17.88 mm
